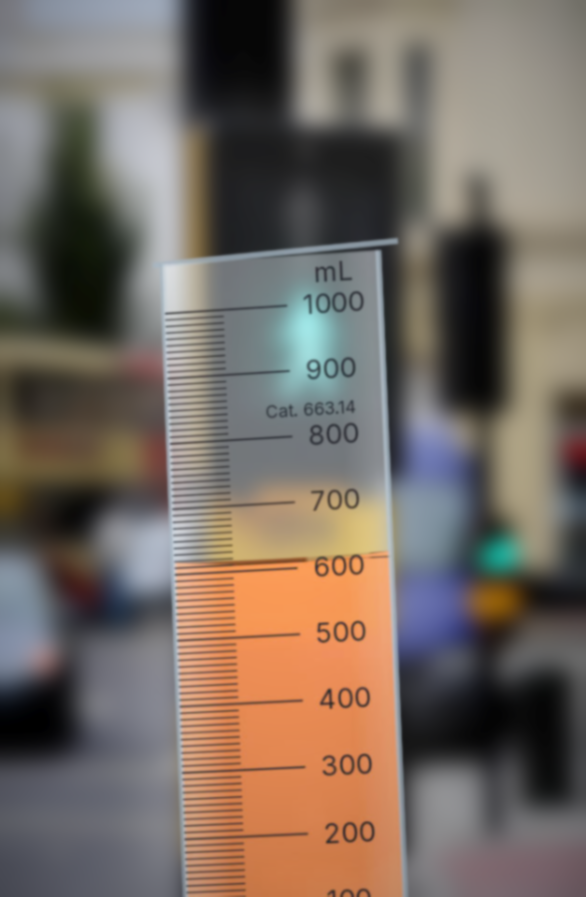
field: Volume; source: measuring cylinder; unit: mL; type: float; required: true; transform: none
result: 610 mL
